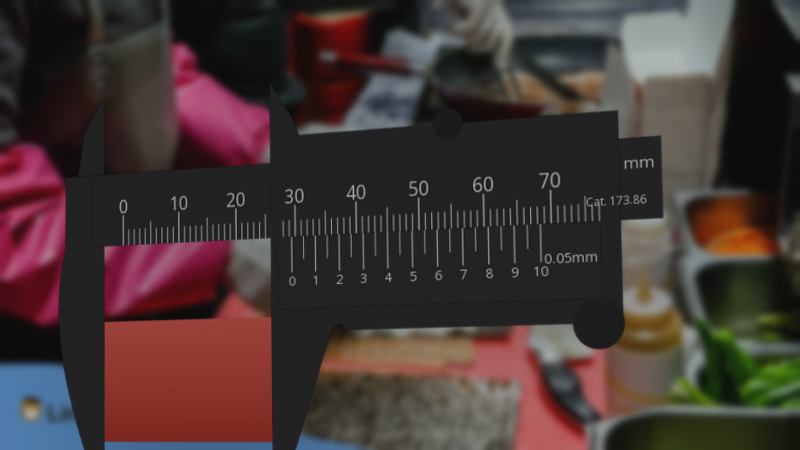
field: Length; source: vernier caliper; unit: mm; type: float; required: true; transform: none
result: 29.4 mm
